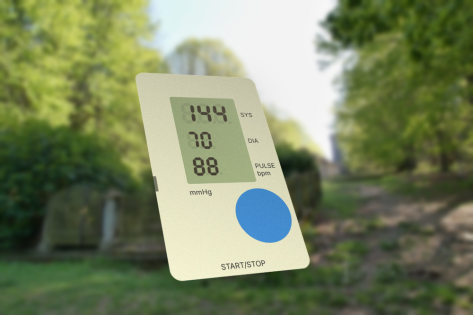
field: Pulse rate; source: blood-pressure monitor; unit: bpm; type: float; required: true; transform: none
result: 88 bpm
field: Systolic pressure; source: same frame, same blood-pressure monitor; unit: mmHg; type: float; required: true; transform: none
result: 144 mmHg
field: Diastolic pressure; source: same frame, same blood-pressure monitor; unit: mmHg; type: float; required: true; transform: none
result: 70 mmHg
